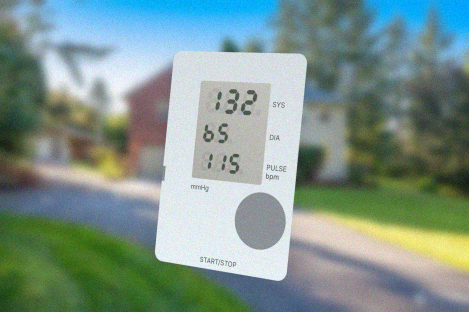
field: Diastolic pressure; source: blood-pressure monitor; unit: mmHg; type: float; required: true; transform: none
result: 65 mmHg
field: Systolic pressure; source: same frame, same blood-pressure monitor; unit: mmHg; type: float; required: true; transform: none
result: 132 mmHg
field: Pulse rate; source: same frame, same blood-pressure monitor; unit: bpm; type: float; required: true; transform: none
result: 115 bpm
